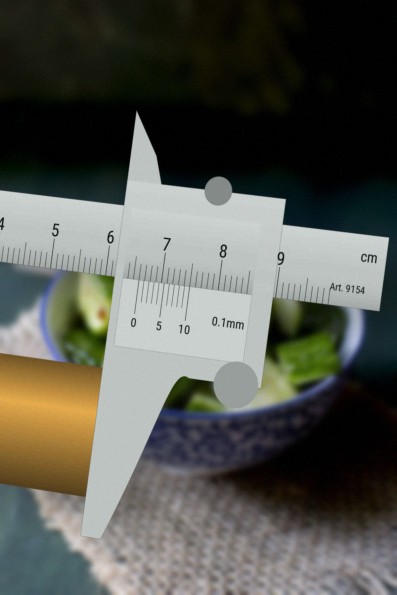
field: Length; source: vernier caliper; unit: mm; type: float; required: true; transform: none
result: 66.0 mm
